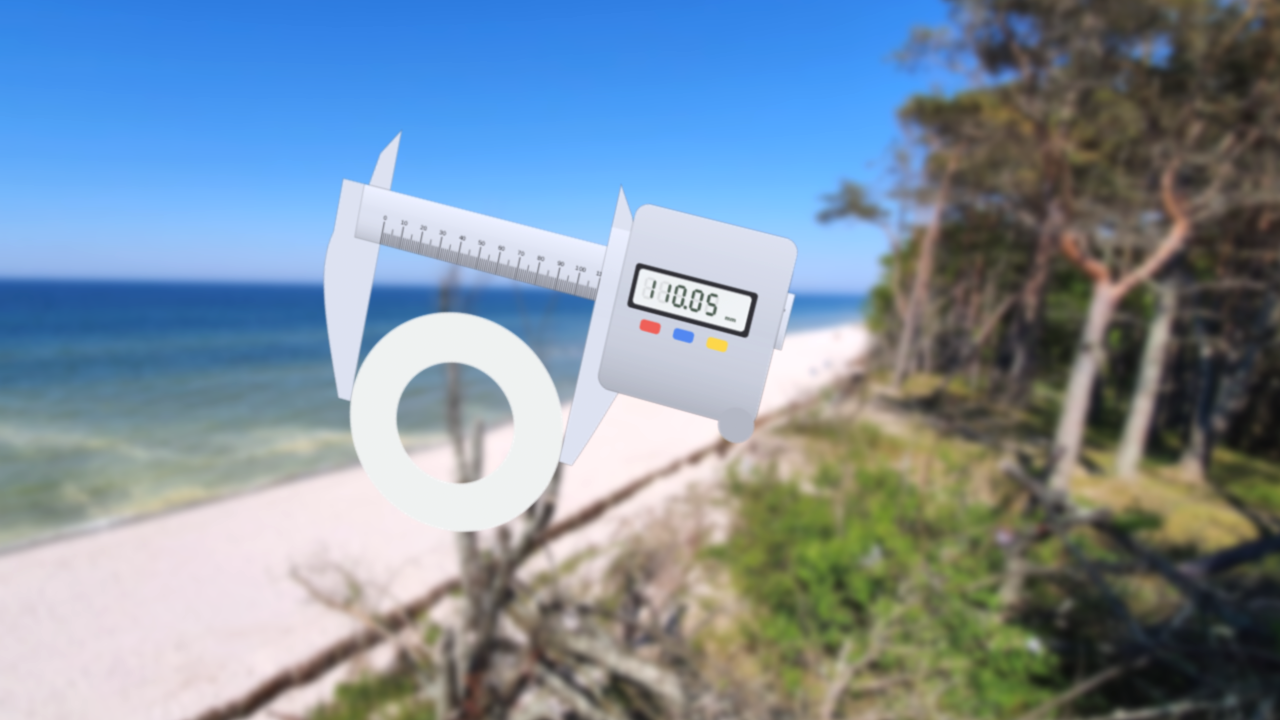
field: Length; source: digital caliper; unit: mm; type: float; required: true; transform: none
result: 110.05 mm
